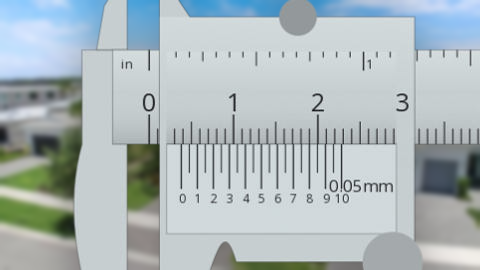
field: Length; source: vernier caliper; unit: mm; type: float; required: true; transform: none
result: 3.8 mm
